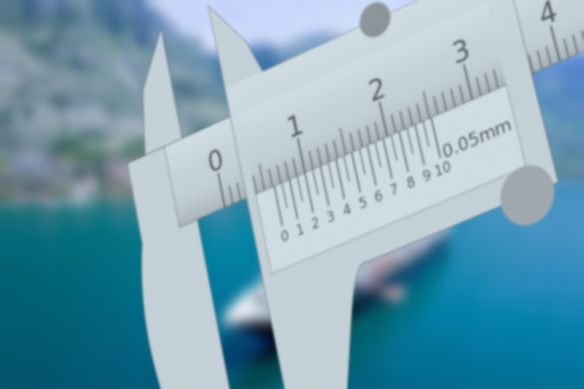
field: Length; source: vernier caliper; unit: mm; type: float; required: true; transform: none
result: 6.2 mm
